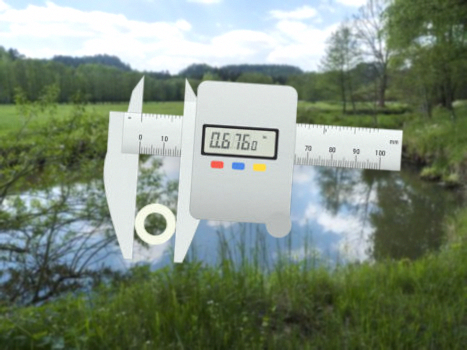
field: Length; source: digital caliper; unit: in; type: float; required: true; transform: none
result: 0.6760 in
